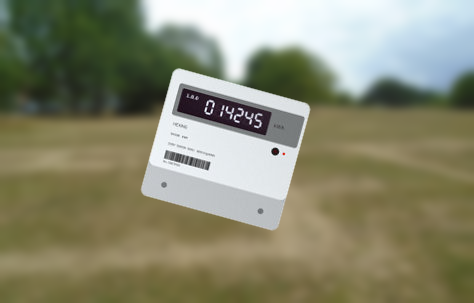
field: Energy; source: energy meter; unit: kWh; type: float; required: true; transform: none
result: 14245 kWh
